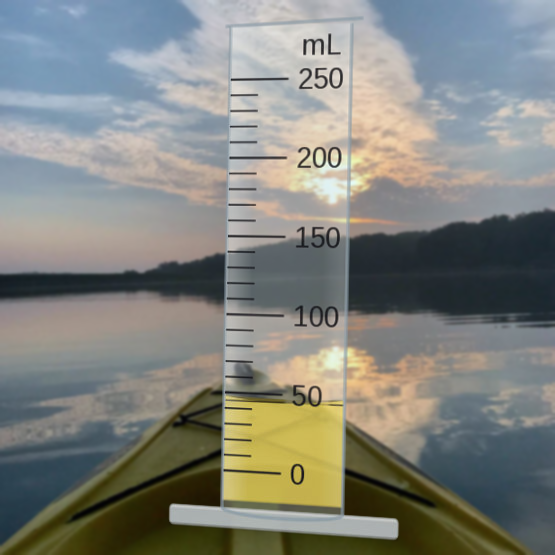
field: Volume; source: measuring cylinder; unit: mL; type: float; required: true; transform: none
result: 45 mL
